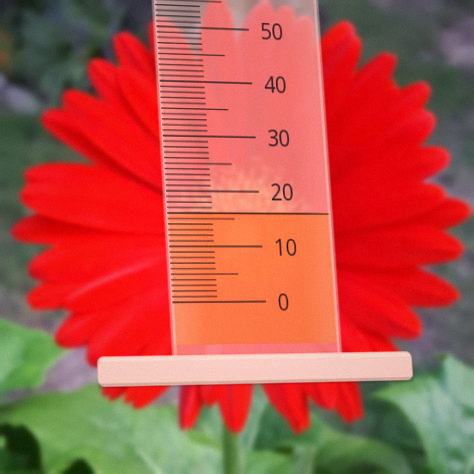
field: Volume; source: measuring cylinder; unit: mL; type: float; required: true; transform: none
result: 16 mL
